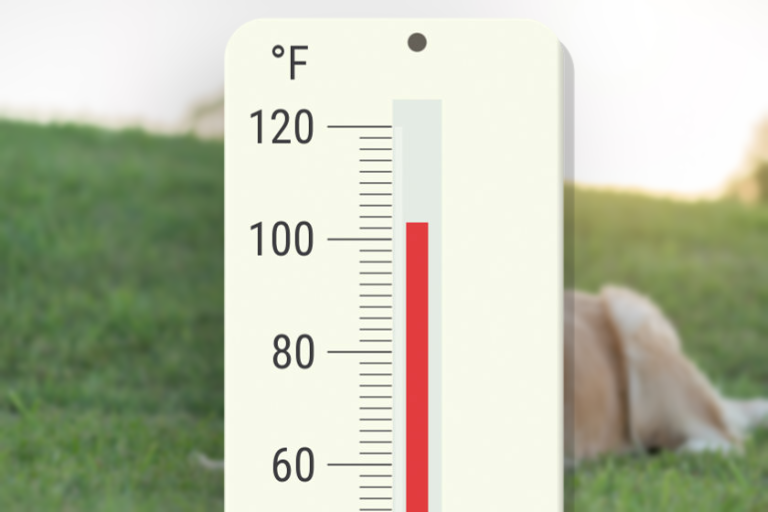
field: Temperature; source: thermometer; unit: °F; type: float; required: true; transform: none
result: 103 °F
